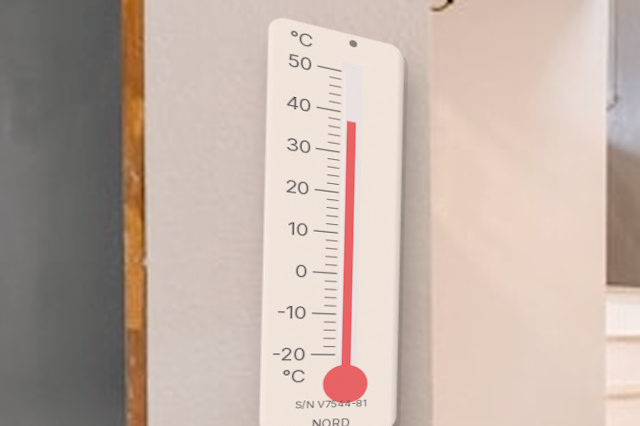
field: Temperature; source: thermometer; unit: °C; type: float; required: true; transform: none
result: 38 °C
